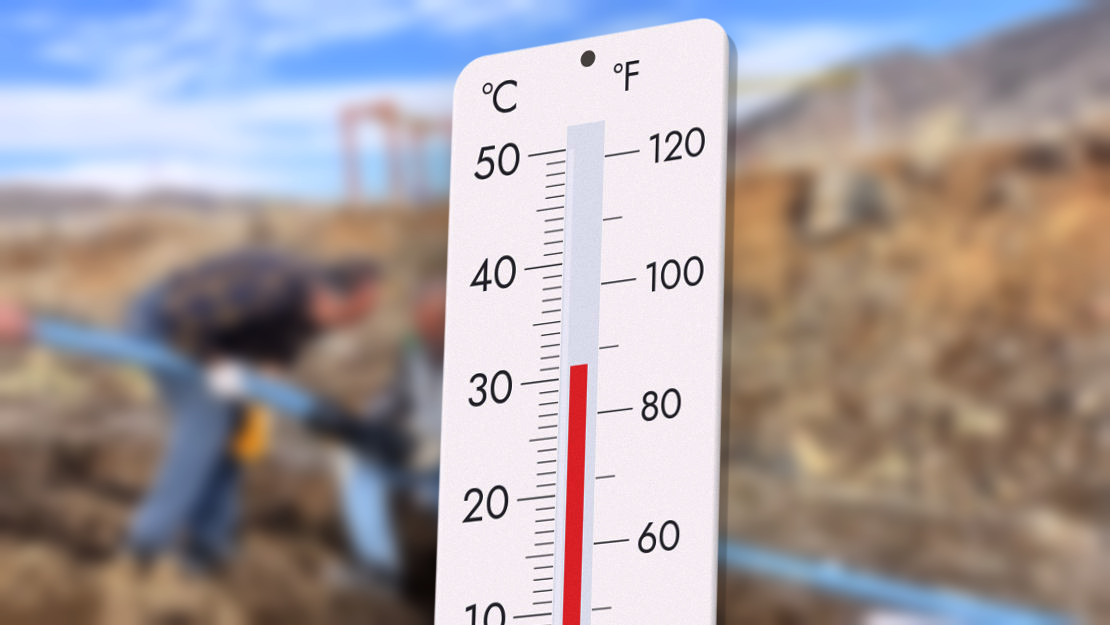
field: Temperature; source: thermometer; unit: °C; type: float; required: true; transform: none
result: 31 °C
